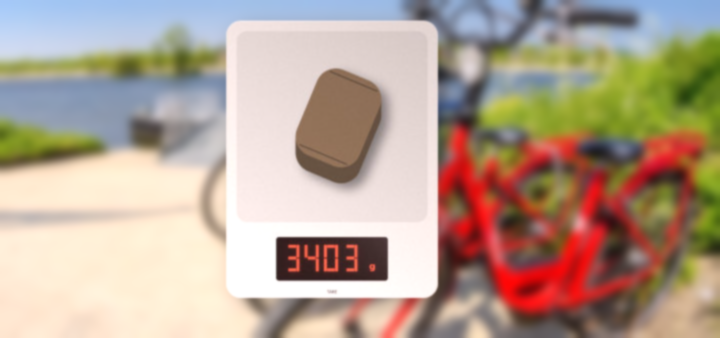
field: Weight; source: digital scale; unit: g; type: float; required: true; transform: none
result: 3403 g
